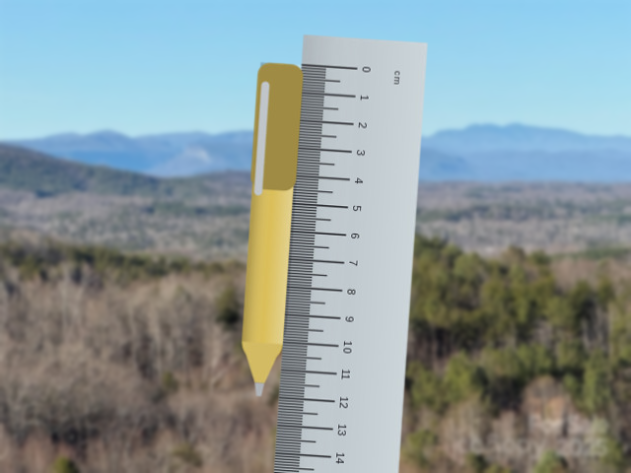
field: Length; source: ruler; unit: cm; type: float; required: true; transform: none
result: 12 cm
